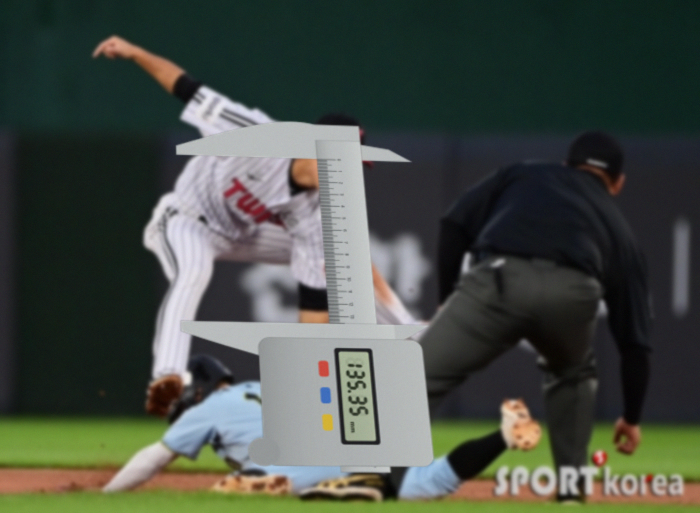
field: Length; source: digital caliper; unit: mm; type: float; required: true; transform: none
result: 135.35 mm
